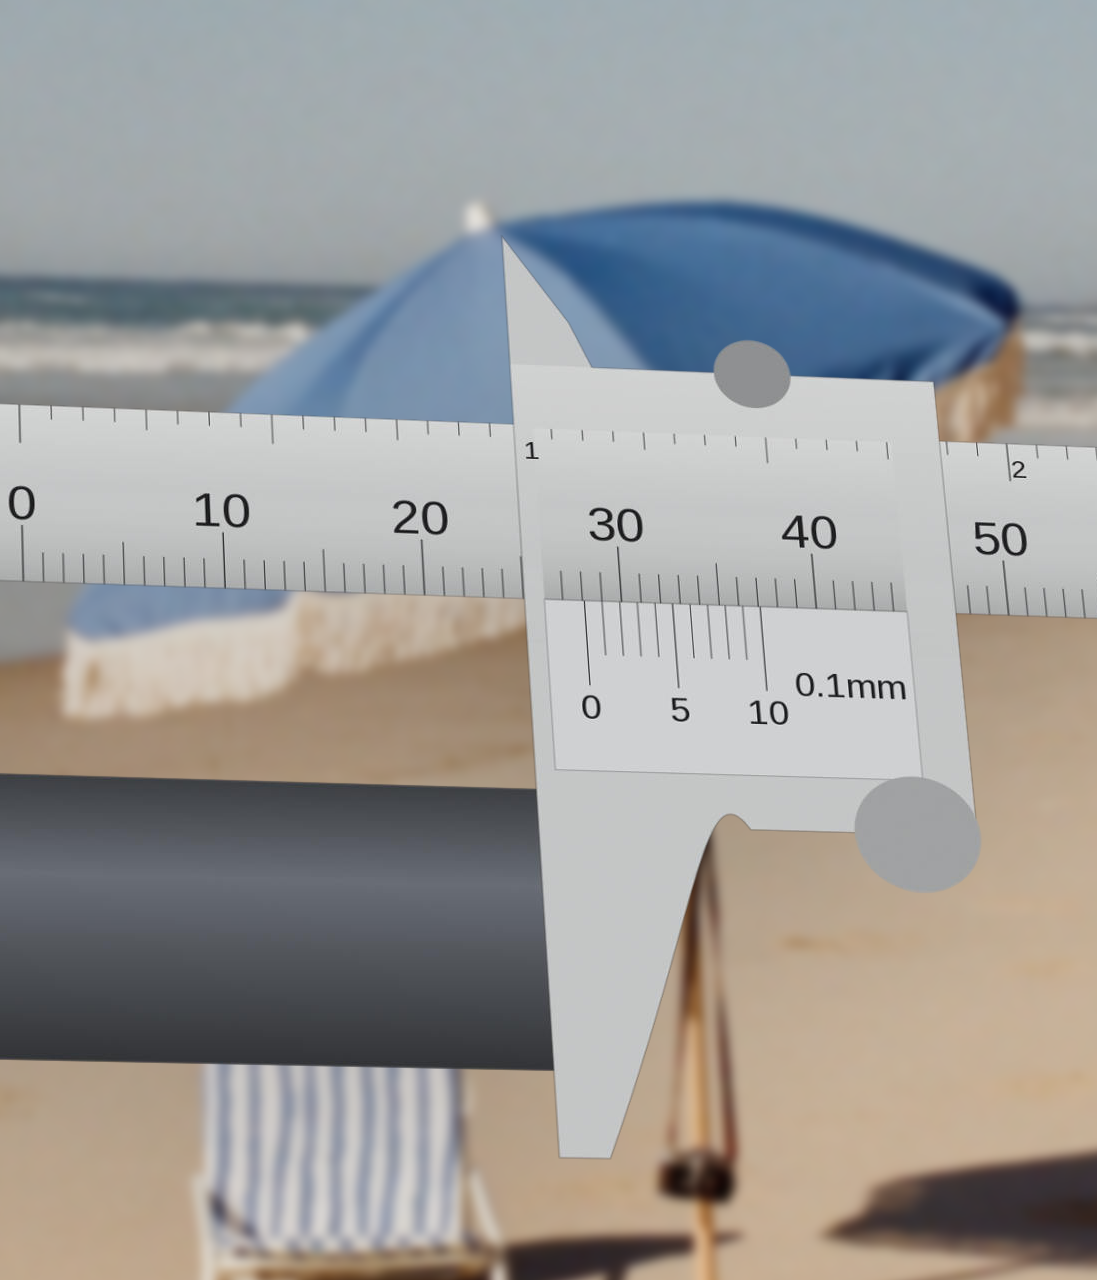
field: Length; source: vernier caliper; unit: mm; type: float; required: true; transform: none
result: 28.1 mm
